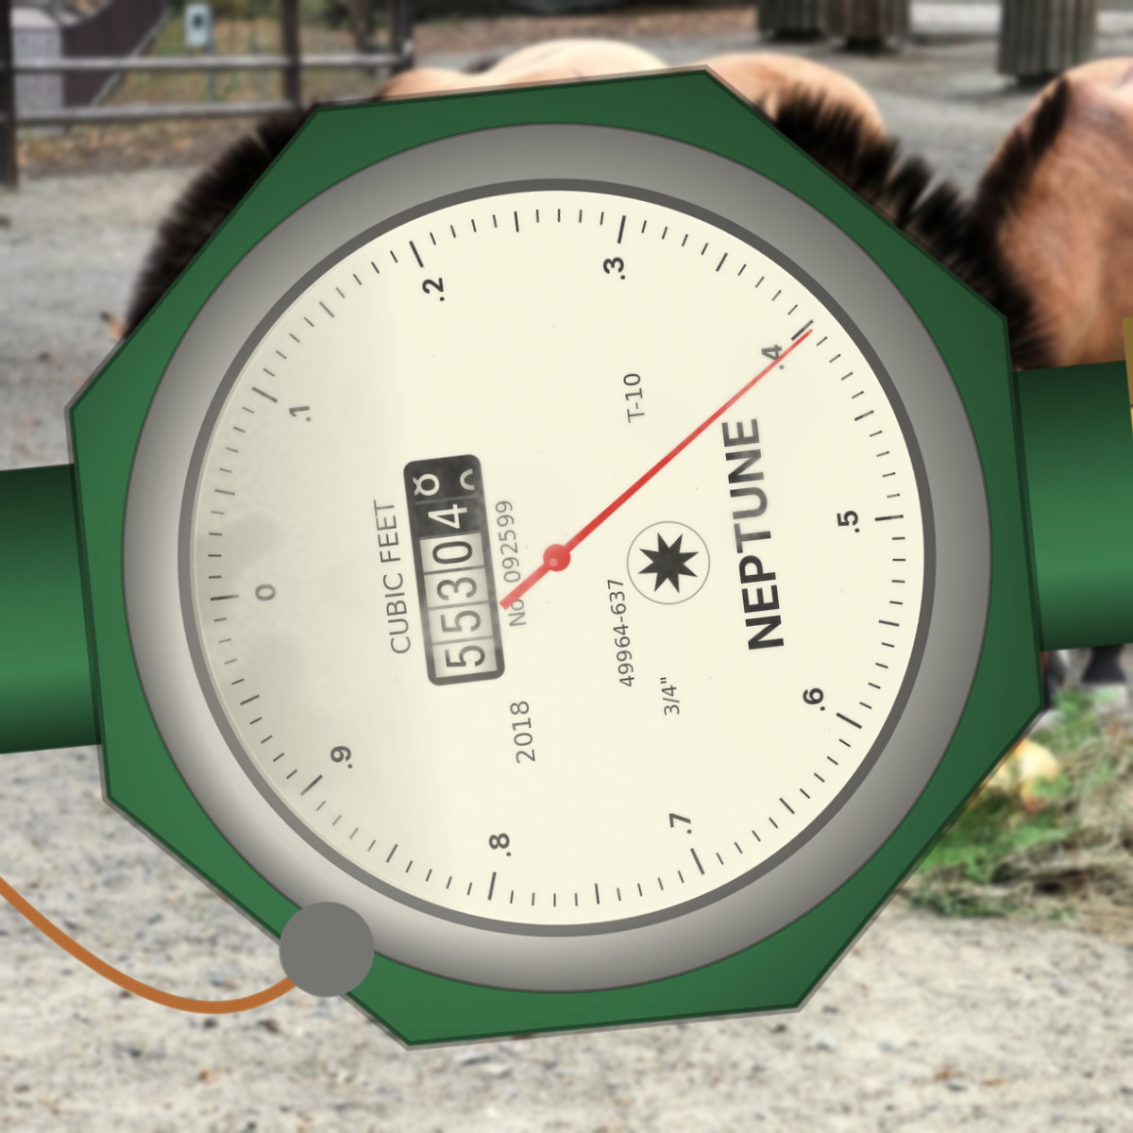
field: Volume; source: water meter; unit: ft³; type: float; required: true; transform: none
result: 553048.40 ft³
